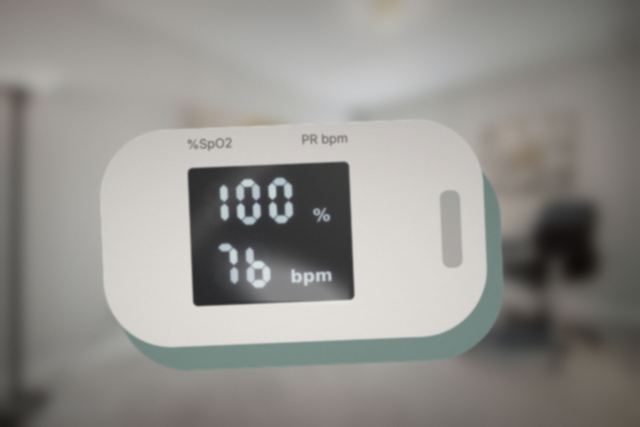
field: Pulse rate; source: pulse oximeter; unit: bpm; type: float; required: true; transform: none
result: 76 bpm
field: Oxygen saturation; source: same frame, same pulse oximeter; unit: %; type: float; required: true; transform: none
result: 100 %
